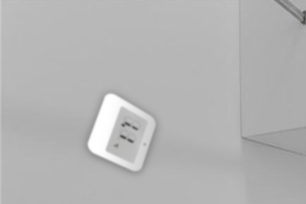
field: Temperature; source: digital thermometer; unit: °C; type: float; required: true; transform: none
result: 1.1 °C
